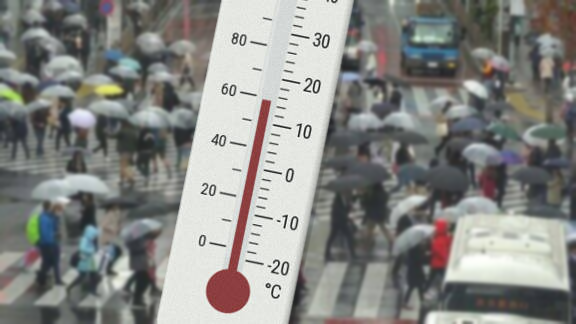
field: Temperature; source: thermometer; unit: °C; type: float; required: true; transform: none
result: 15 °C
